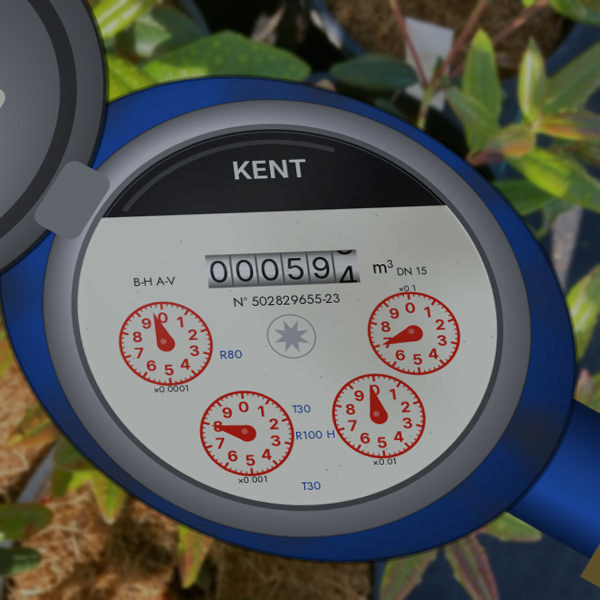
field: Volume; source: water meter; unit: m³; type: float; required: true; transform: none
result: 593.6979 m³
